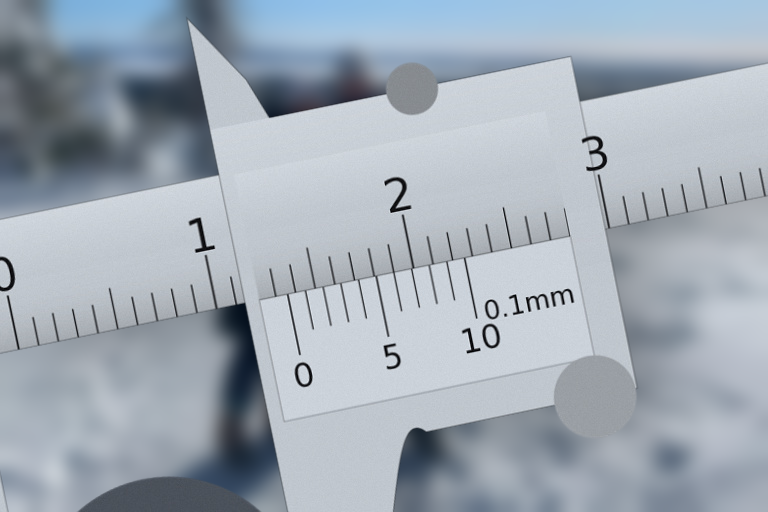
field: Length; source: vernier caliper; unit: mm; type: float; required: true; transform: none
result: 13.6 mm
